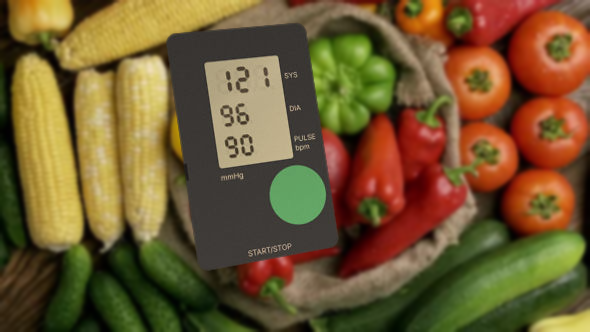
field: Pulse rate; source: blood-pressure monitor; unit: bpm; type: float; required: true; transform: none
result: 90 bpm
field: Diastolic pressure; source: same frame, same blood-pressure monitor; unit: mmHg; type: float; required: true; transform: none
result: 96 mmHg
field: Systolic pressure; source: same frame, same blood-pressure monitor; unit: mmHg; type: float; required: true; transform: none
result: 121 mmHg
